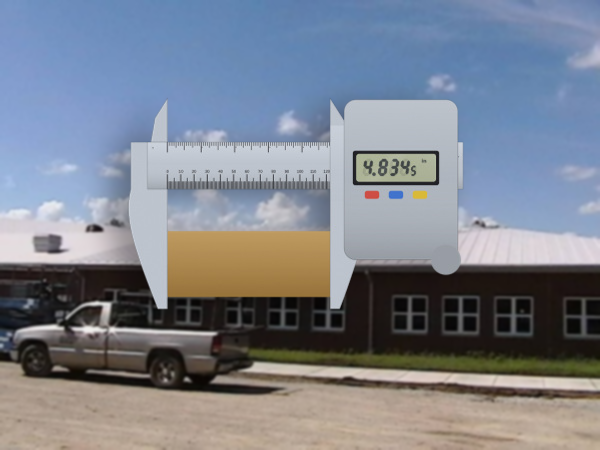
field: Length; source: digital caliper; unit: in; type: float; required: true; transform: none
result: 4.8345 in
